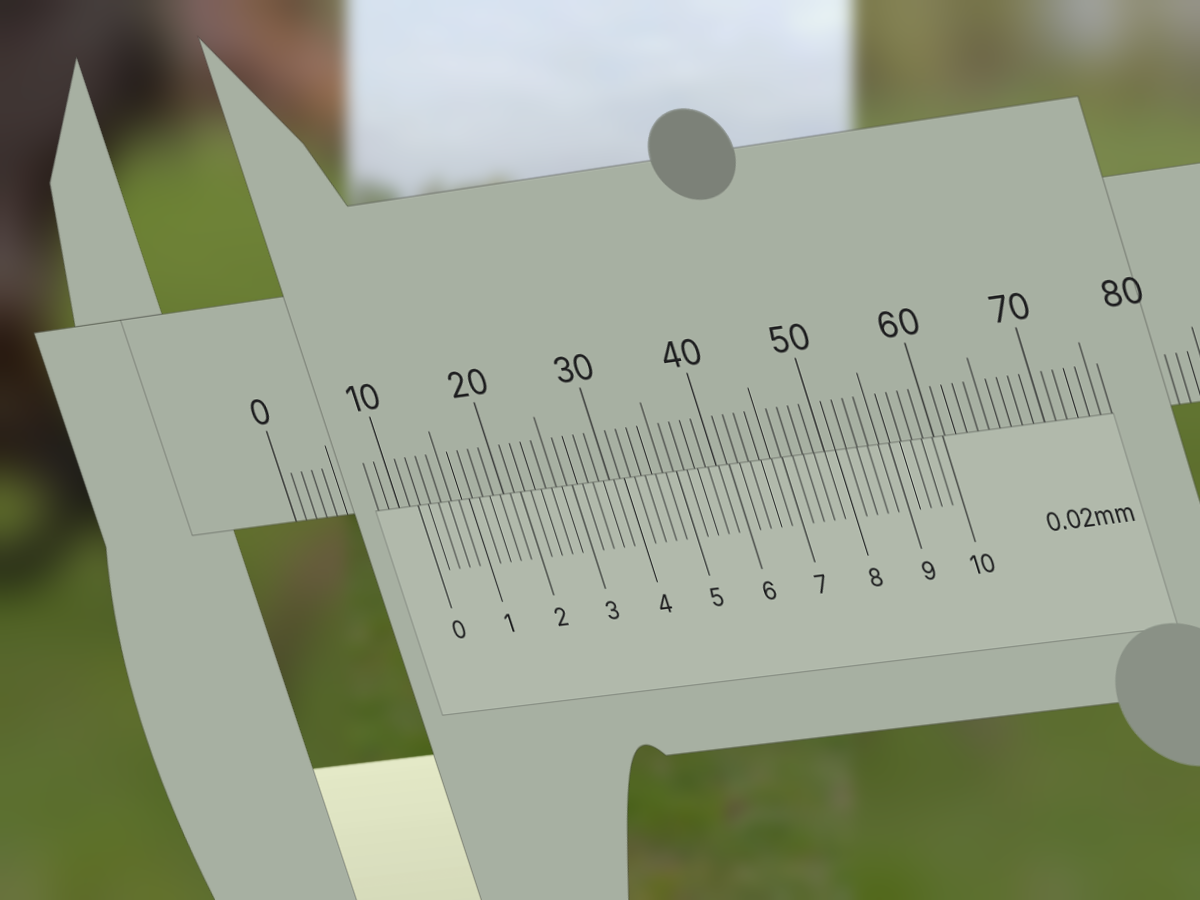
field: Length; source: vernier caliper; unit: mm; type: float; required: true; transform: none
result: 11.8 mm
